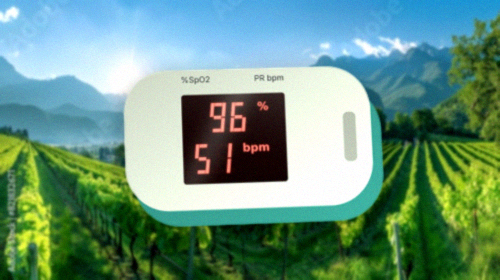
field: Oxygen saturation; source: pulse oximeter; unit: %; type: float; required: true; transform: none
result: 96 %
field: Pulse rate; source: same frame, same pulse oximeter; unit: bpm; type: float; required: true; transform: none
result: 51 bpm
